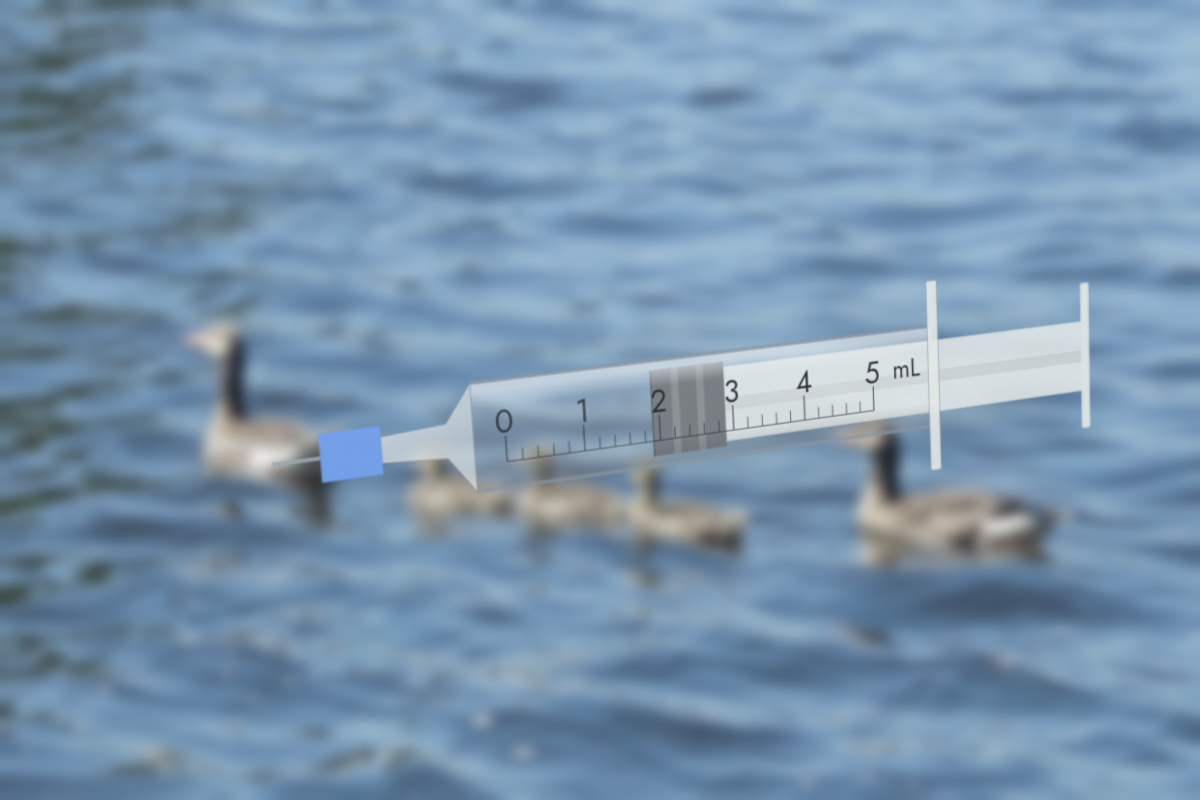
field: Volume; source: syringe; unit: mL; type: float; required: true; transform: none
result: 1.9 mL
